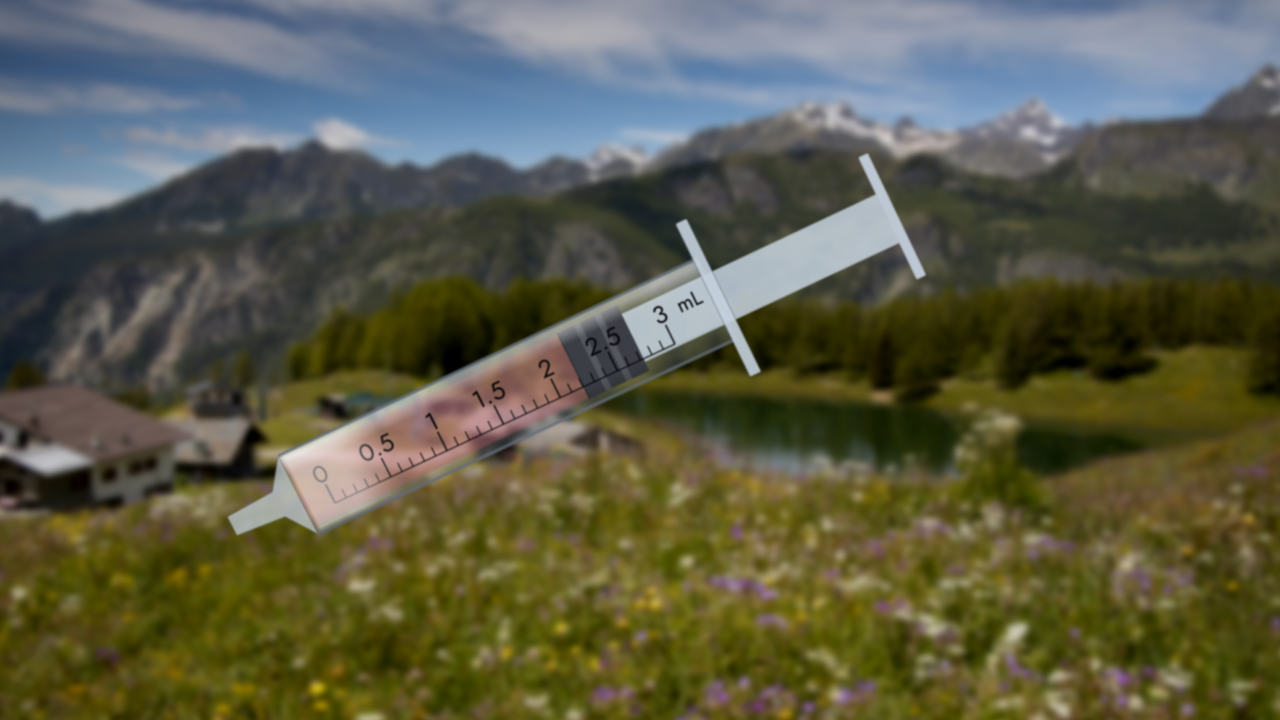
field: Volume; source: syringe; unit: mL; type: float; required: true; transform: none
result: 2.2 mL
